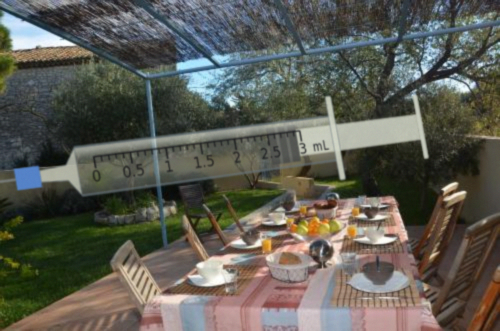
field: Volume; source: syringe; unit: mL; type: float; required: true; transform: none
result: 2.5 mL
